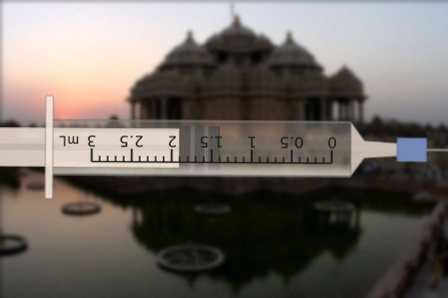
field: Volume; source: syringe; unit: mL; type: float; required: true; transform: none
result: 1.4 mL
